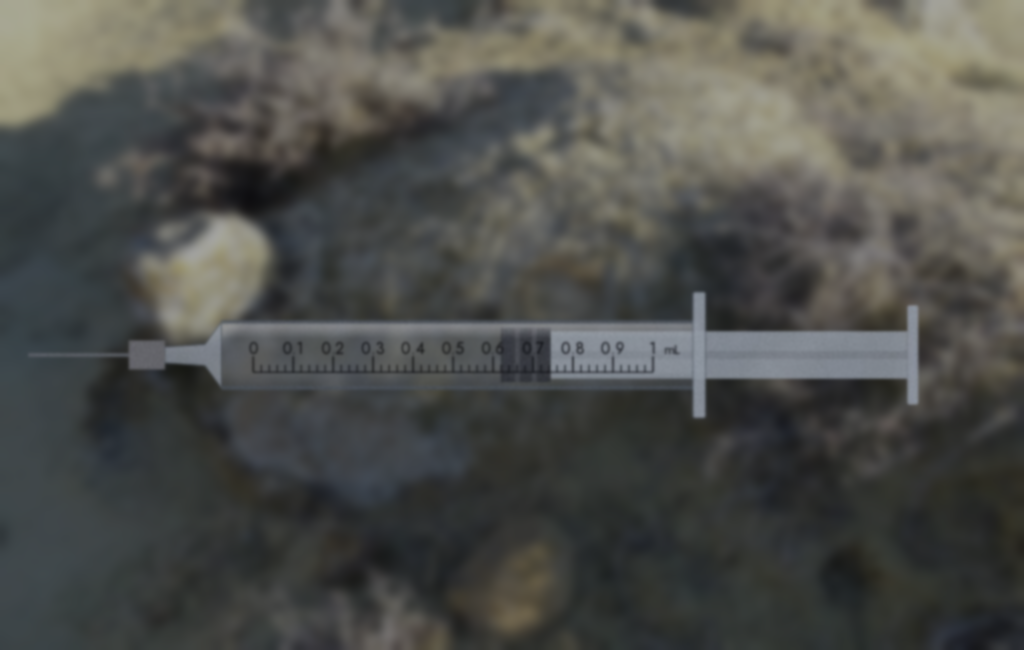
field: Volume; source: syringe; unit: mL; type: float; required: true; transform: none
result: 0.62 mL
